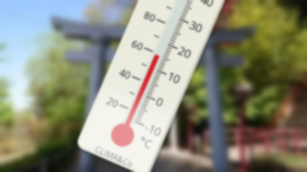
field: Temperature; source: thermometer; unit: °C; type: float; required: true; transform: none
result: 15 °C
